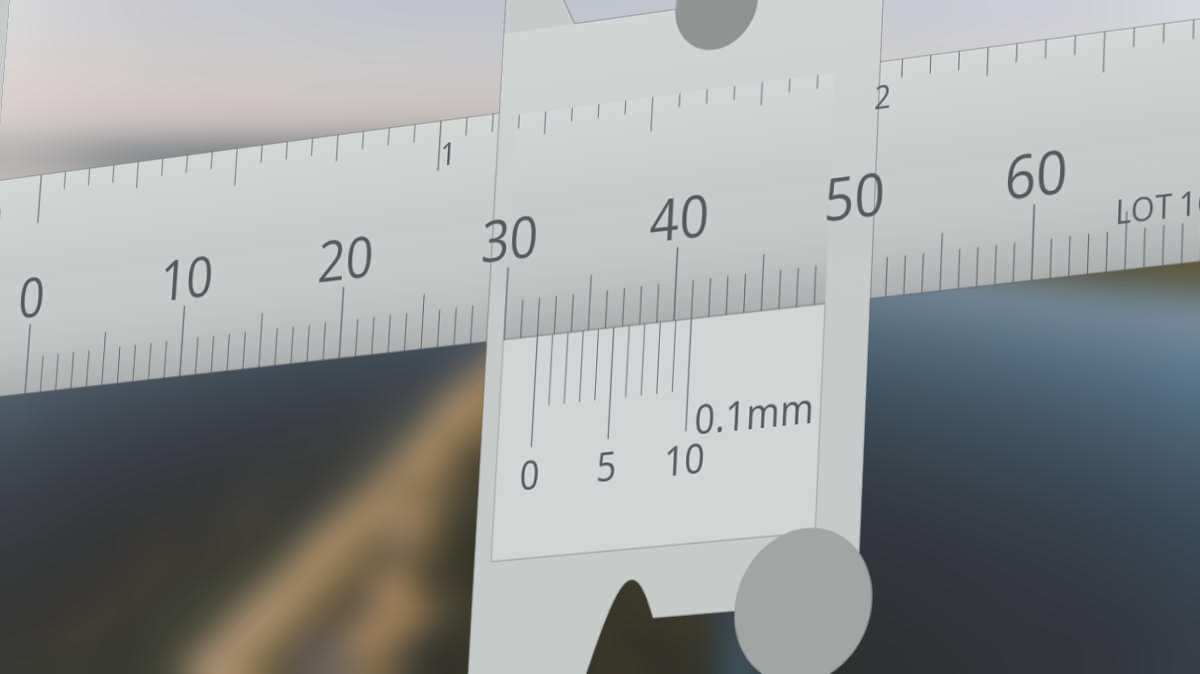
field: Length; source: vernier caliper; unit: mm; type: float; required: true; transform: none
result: 32.0 mm
